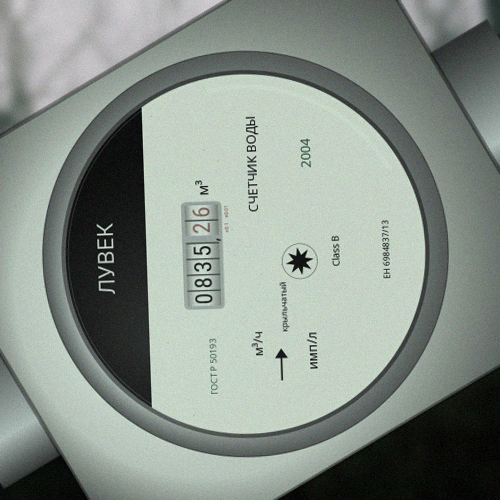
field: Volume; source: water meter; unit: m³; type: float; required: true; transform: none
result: 835.26 m³
